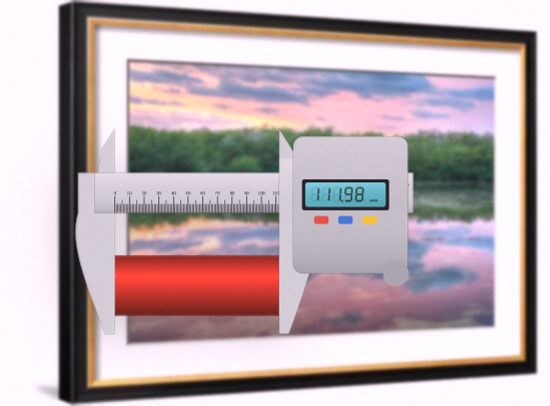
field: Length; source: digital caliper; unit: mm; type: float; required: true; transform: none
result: 111.98 mm
